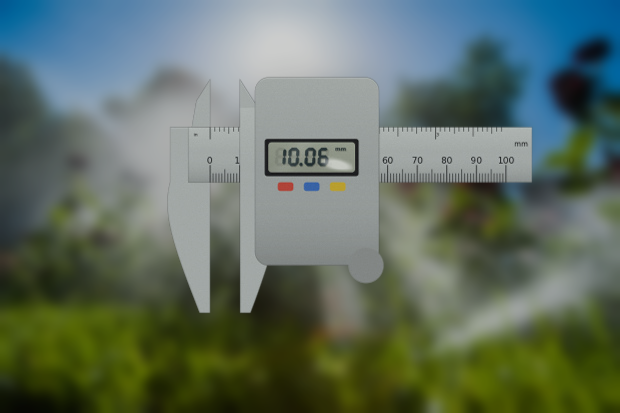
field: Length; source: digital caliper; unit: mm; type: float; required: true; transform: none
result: 10.06 mm
